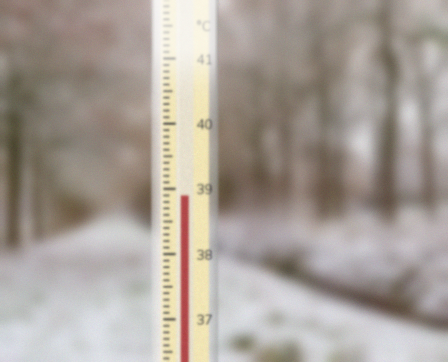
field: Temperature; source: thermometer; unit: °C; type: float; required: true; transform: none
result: 38.9 °C
